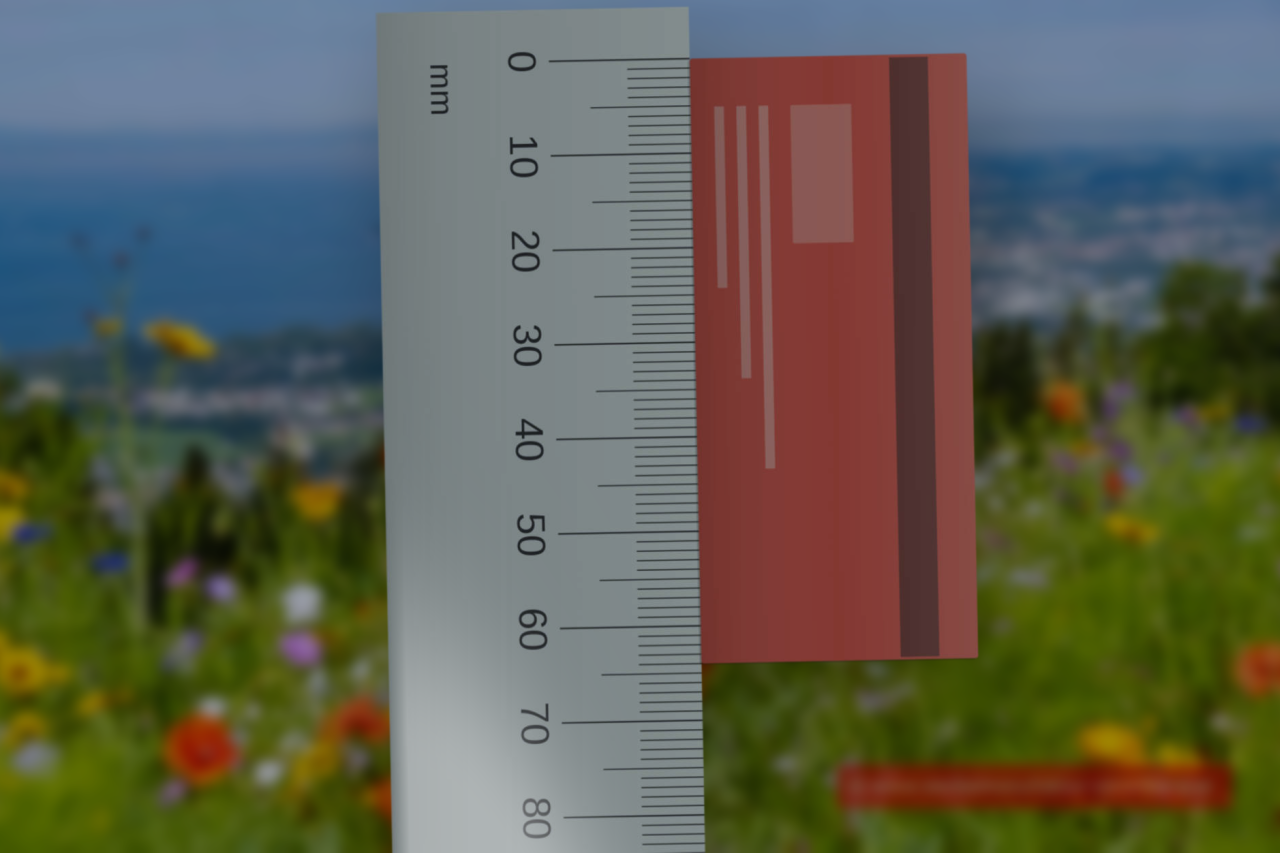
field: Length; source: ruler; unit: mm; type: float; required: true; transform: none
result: 64 mm
